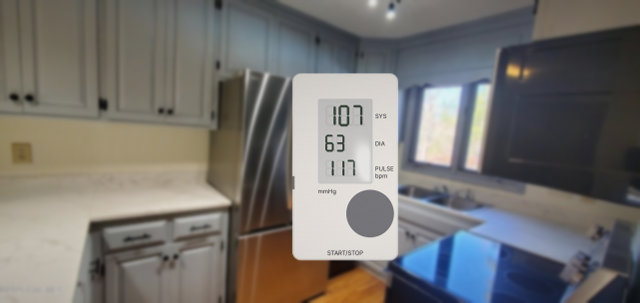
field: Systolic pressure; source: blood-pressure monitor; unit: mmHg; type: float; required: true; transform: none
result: 107 mmHg
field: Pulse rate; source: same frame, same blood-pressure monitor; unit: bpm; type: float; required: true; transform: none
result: 117 bpm
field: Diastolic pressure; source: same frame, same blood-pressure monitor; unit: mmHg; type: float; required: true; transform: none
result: 63 mmHg
